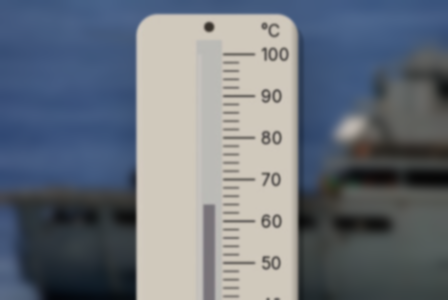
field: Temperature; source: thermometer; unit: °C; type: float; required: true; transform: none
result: 64 °C
